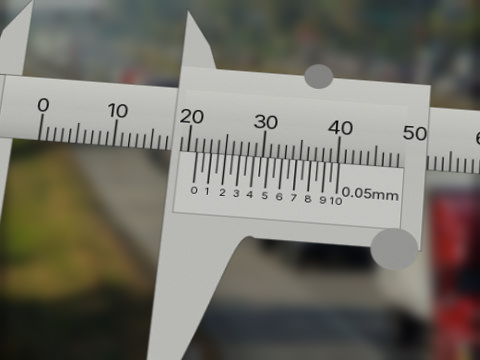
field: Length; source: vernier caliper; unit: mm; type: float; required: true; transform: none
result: 21.2 mm
